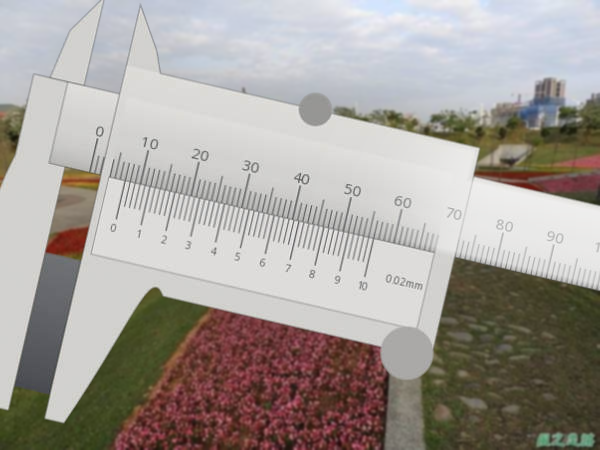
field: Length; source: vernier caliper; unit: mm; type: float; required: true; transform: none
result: 7.0 mm
